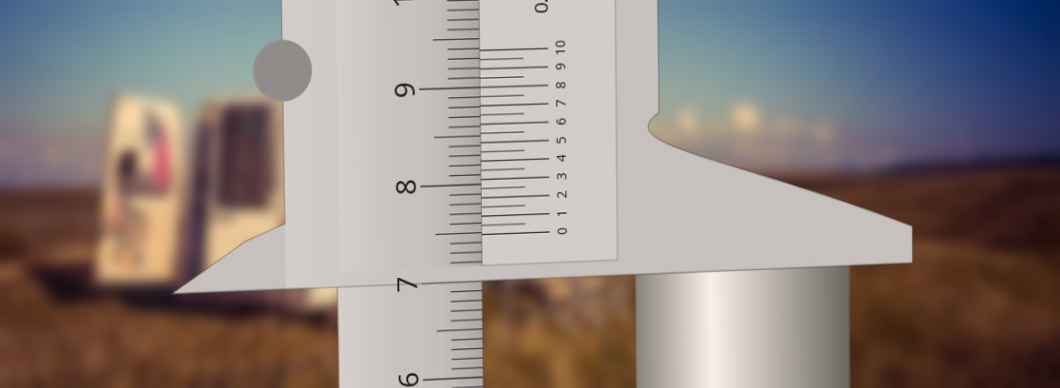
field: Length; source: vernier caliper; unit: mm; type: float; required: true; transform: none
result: 74.8 mm
